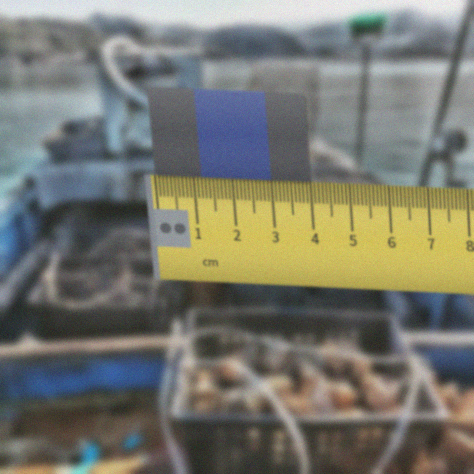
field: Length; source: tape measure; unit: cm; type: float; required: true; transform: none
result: 4 cm
